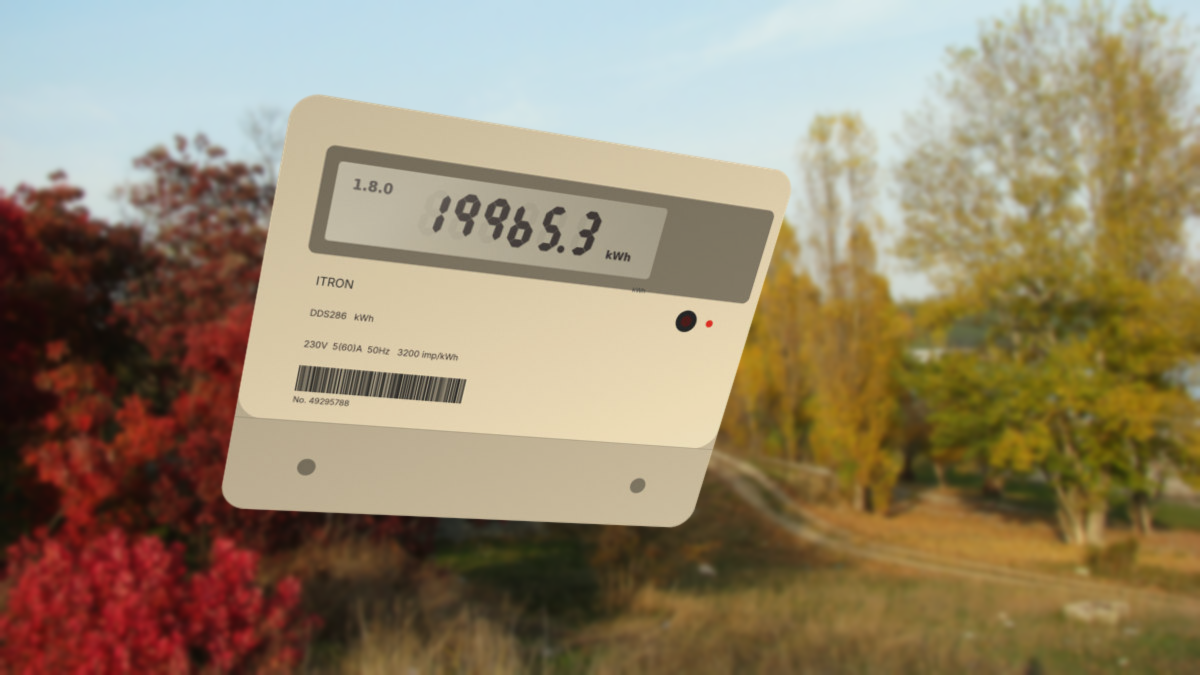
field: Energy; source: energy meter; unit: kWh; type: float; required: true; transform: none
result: 19965.3 kWh
